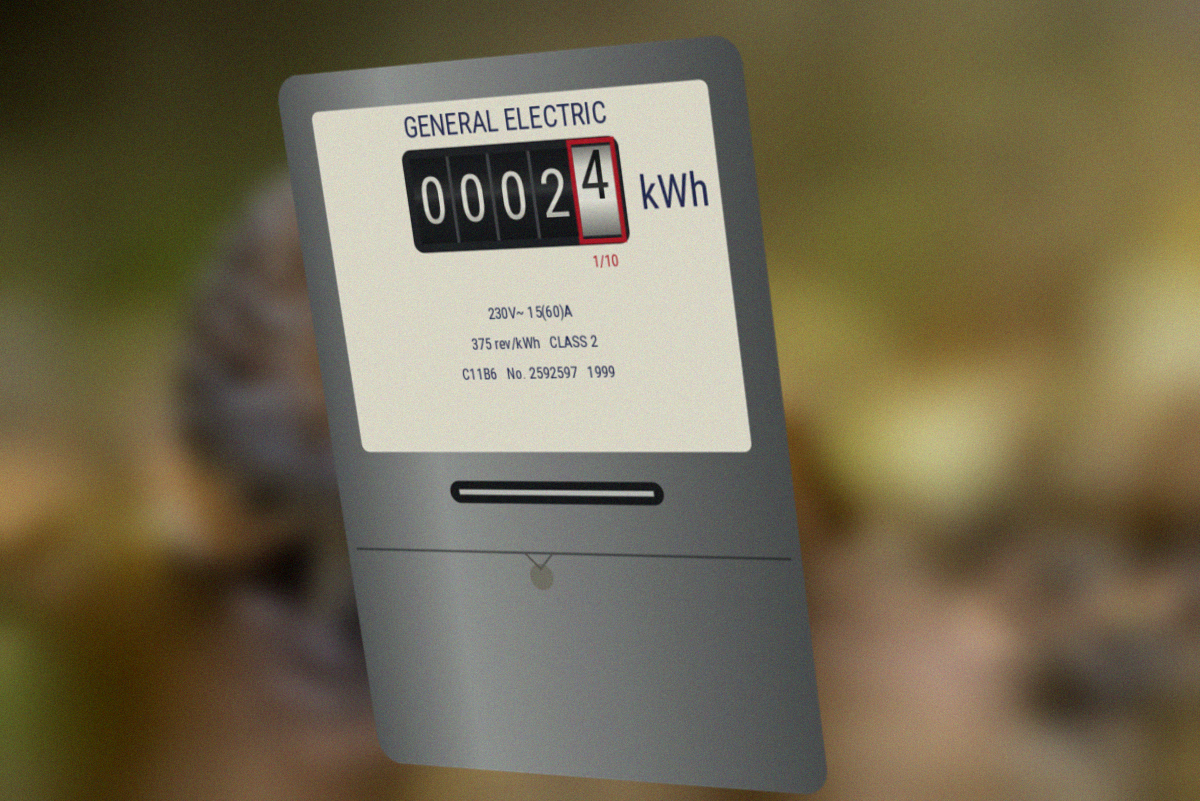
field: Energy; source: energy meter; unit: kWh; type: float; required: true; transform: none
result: 2.4 kWh
